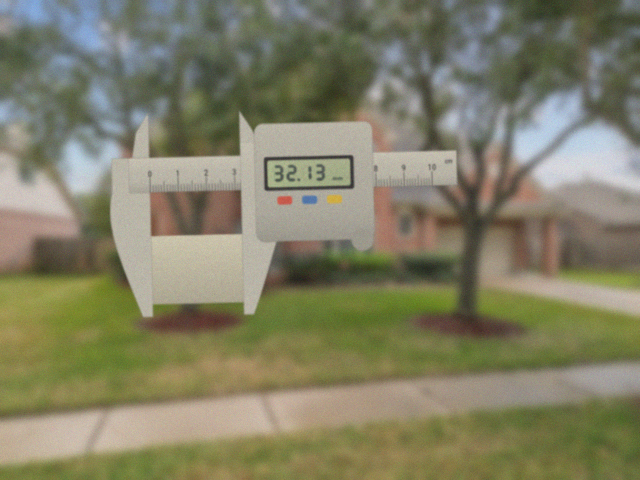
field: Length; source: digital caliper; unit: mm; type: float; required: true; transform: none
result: 32.13 mm
